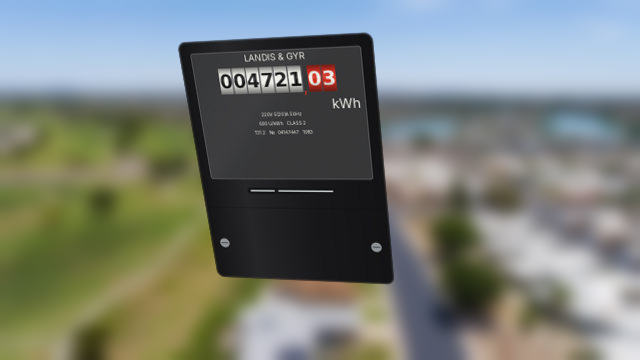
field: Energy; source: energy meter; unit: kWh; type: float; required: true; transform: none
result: 4721.03 kWh
